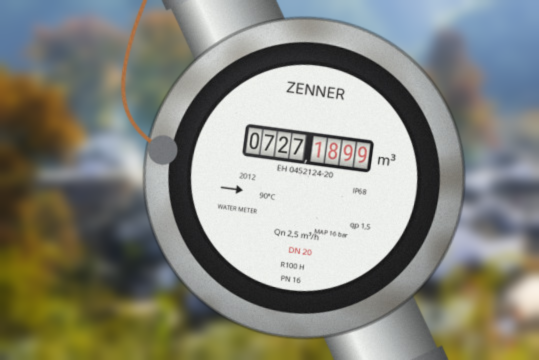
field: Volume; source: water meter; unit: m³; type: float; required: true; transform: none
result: 727.1899 m³
